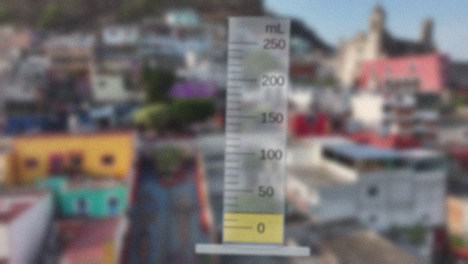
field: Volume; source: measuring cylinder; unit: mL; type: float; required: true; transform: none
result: 20 mL
